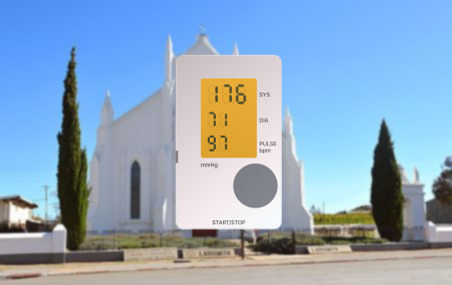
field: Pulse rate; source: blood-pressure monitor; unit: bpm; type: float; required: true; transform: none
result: 97 bpm
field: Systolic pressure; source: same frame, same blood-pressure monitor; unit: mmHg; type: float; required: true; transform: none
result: 176 mmHg
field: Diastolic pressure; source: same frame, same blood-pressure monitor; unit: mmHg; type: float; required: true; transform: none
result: 71 mmHg
